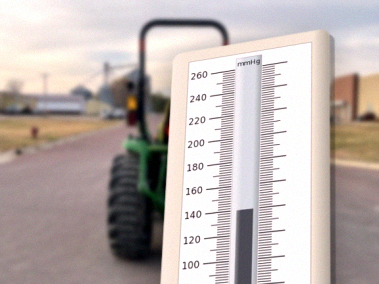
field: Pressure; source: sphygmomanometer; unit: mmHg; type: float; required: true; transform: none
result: 140 mmHg
